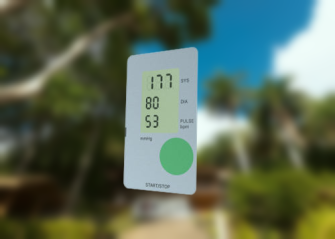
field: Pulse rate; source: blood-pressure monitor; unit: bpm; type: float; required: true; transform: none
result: 53 bpm
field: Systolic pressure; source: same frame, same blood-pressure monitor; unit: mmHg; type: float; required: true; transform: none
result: 177 mmHg
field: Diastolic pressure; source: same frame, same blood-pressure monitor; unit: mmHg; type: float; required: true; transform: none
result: 80 mmHg
